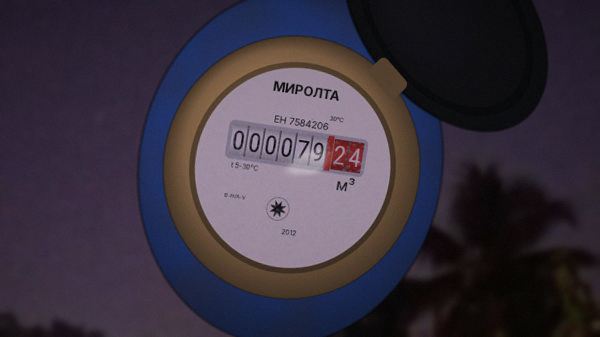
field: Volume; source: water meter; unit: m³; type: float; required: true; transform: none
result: 79.24 m³
